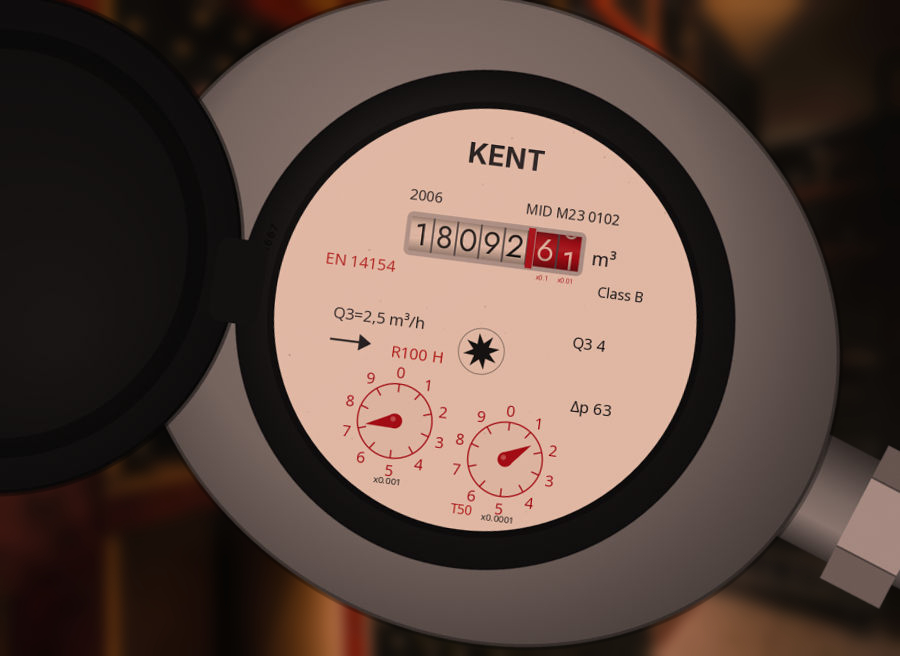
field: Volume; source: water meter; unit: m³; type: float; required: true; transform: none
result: 18092.6071 m³
